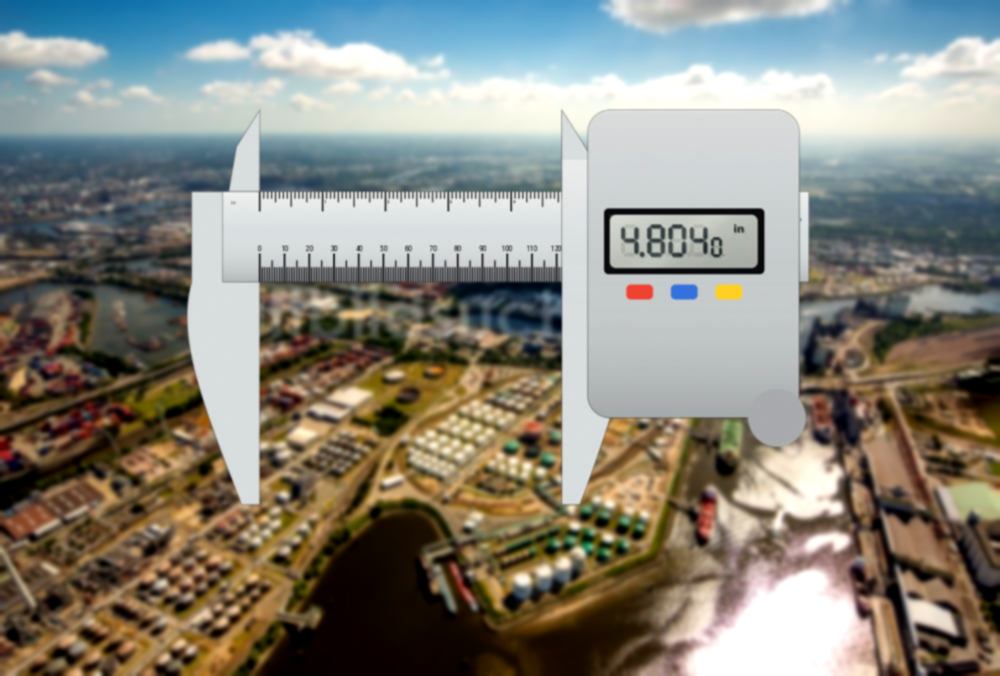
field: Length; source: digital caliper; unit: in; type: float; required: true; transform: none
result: 4.8040 in
